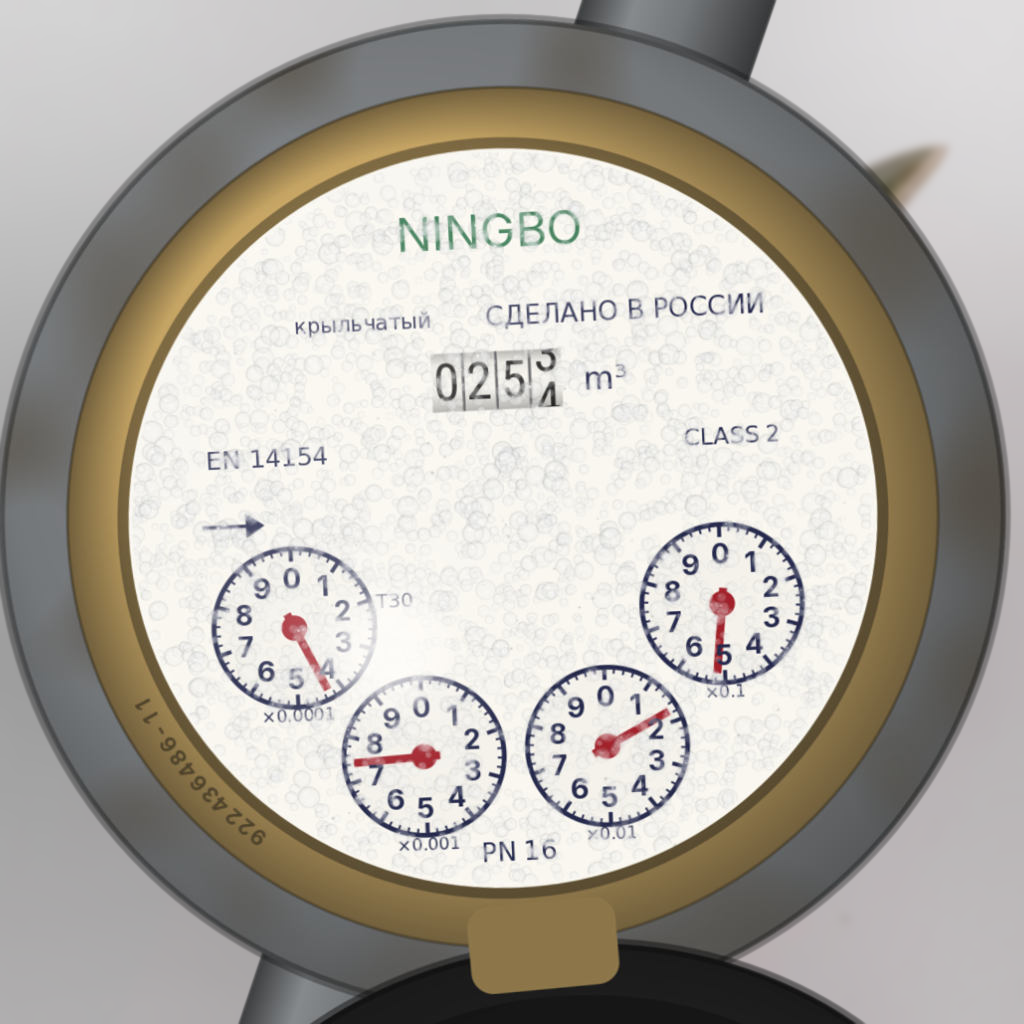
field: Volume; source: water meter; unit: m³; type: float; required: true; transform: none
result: 253.5174 m³
